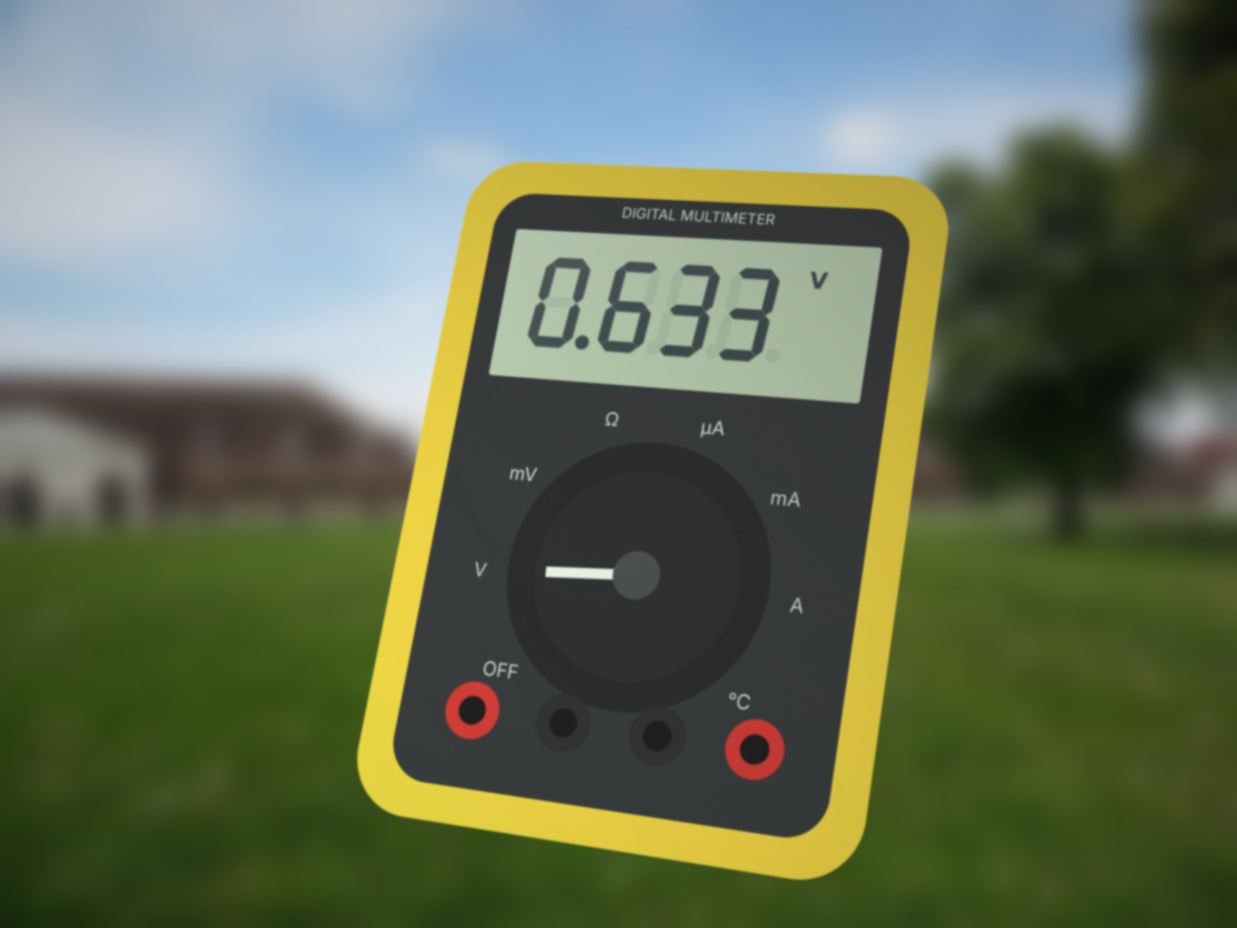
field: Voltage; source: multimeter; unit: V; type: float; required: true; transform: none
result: 0.633 V
